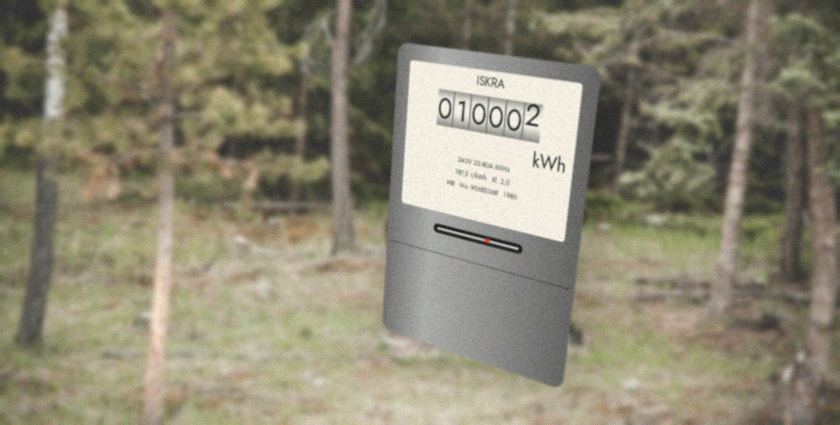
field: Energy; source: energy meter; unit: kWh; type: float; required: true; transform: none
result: 10002 kWh
